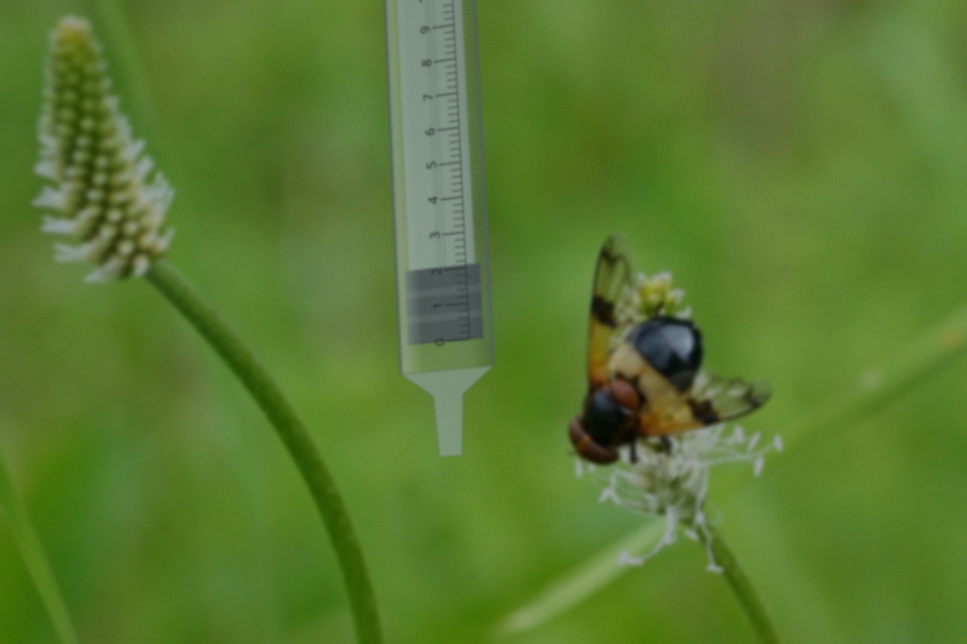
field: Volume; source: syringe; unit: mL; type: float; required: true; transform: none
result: 0 mL
